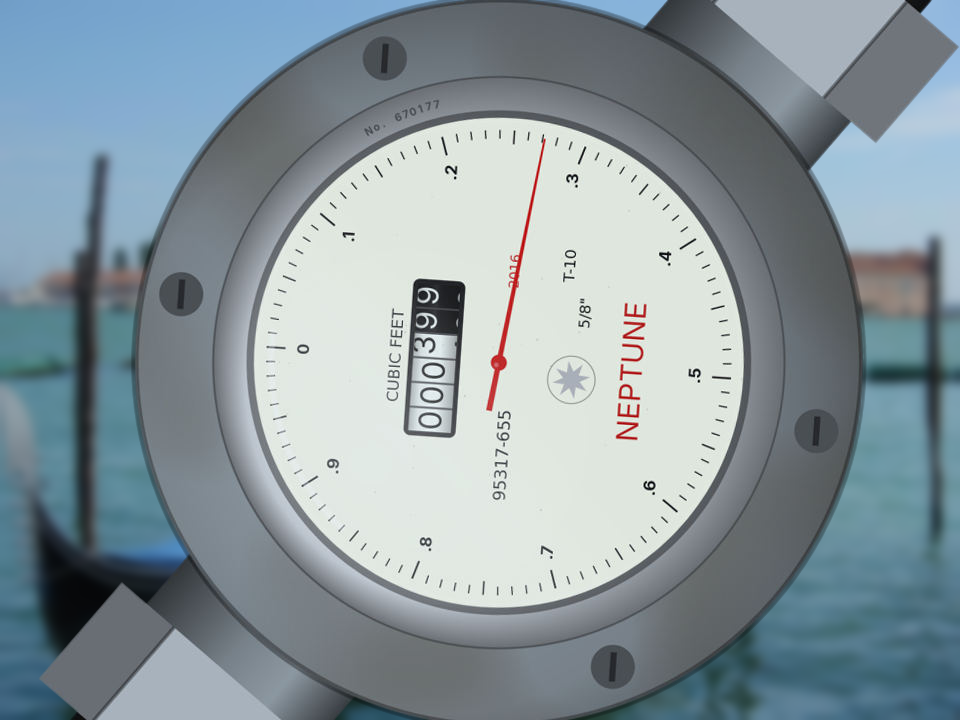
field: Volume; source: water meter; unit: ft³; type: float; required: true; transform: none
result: 399.27 ft³
